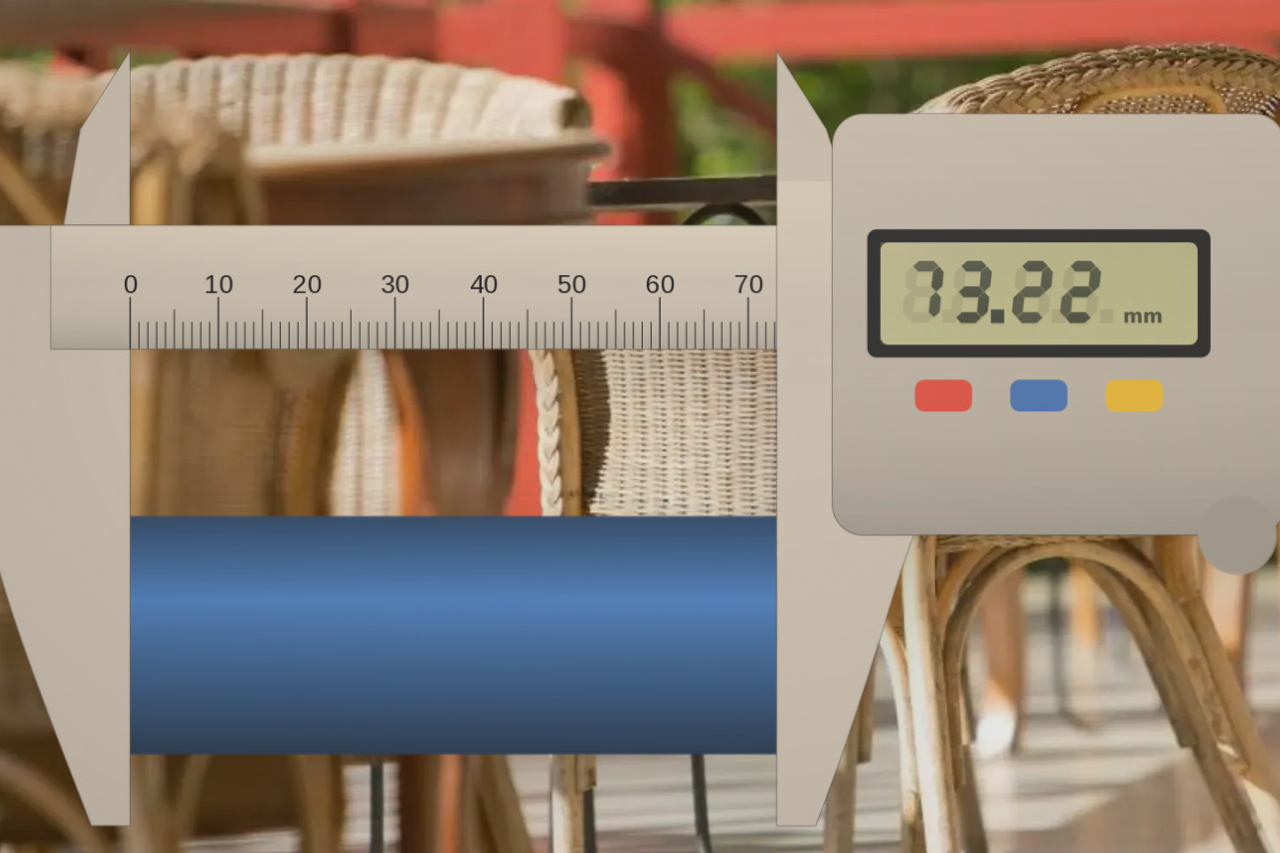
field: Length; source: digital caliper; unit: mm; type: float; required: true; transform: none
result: 73.22 mm
